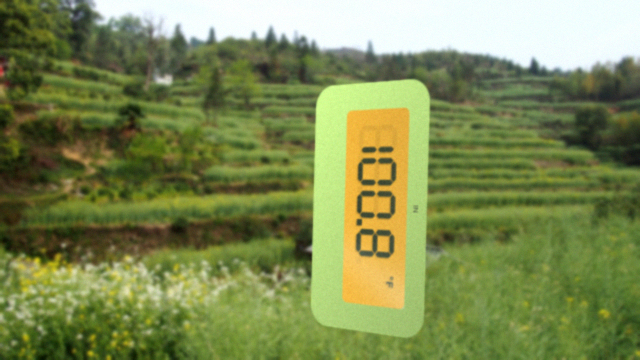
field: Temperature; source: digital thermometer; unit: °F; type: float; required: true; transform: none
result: 100.8 °F
